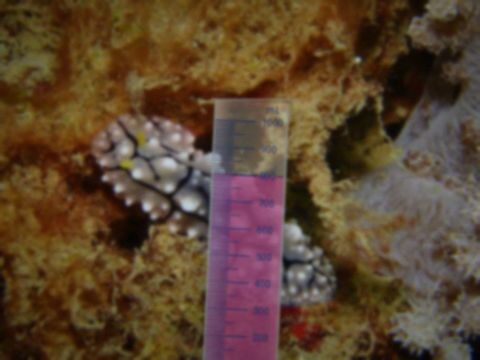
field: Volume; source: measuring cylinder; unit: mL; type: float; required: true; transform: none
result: 800 mL
